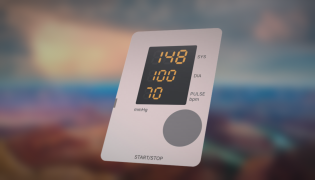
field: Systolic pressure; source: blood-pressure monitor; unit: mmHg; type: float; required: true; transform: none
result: 148 mmHg
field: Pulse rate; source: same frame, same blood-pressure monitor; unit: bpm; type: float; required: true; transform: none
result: 70 bpm
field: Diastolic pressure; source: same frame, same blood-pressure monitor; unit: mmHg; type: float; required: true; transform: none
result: 100 mmHg
